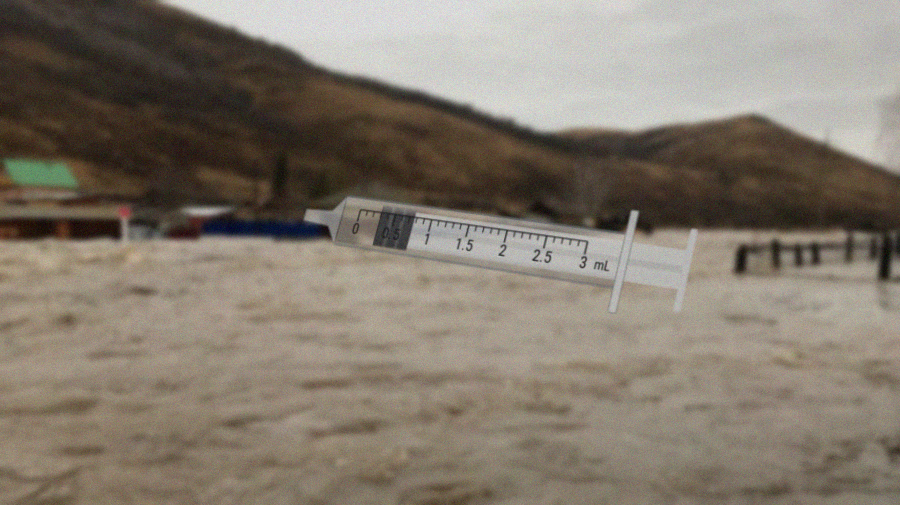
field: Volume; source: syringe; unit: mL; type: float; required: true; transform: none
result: 0.3 mL
